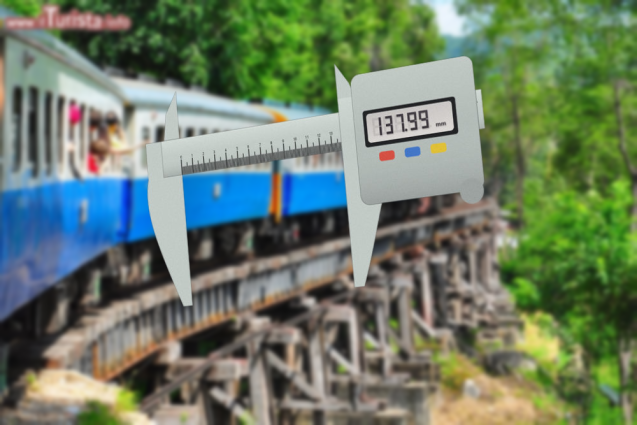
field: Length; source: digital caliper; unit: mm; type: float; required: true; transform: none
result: 137.99 mm
